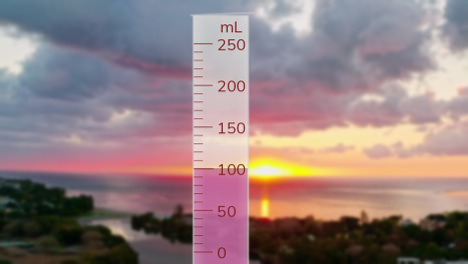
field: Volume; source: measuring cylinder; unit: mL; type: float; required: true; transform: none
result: 100 mL
